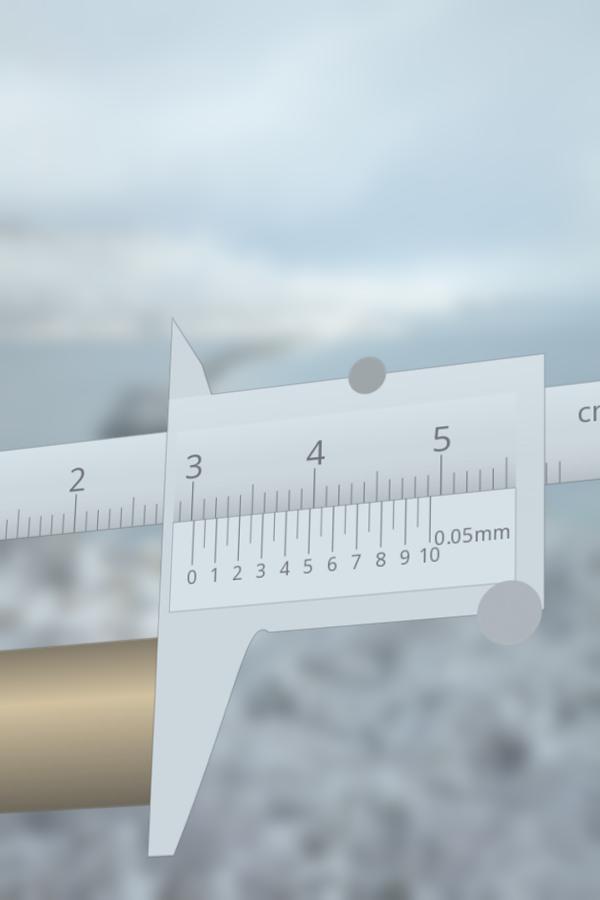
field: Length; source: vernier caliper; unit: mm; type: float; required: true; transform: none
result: 30.2 mm
